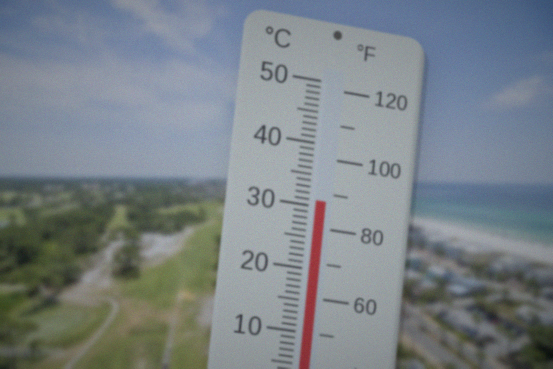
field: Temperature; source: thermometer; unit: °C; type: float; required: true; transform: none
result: 31 °C
